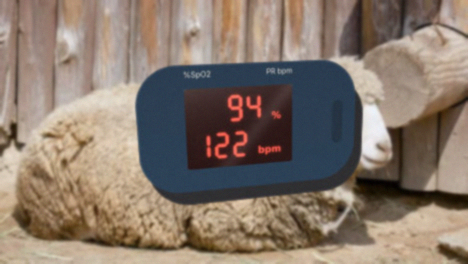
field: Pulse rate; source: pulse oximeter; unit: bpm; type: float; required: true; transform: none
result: 122 bpm
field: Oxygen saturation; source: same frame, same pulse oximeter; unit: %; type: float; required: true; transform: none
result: 94 %
